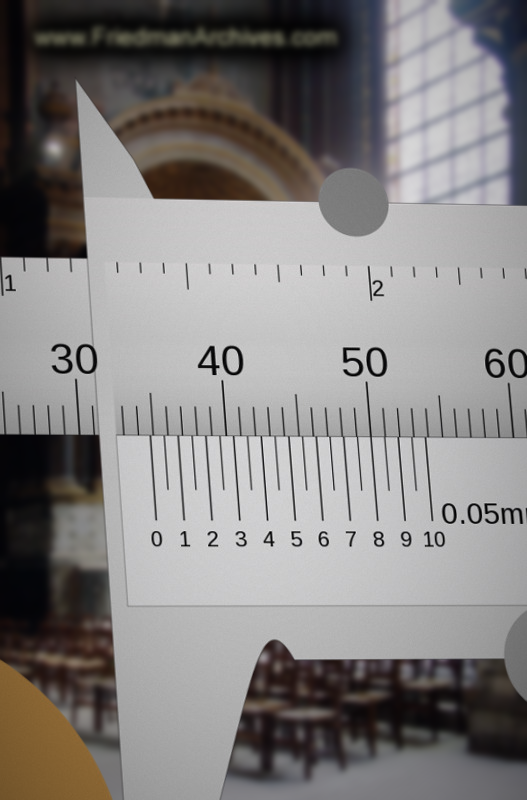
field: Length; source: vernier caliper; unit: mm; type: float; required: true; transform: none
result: 34.8 mm
